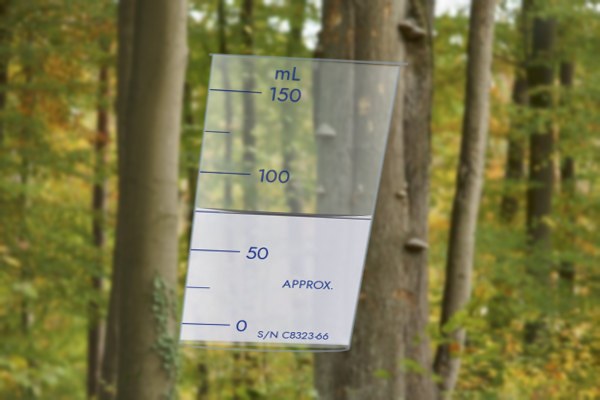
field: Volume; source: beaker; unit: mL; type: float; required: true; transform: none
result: 75 mL
